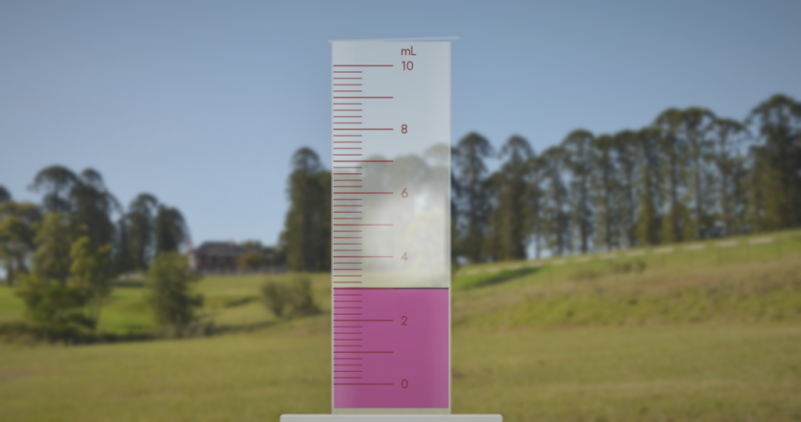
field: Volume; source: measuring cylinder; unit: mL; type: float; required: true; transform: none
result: 3 mL
